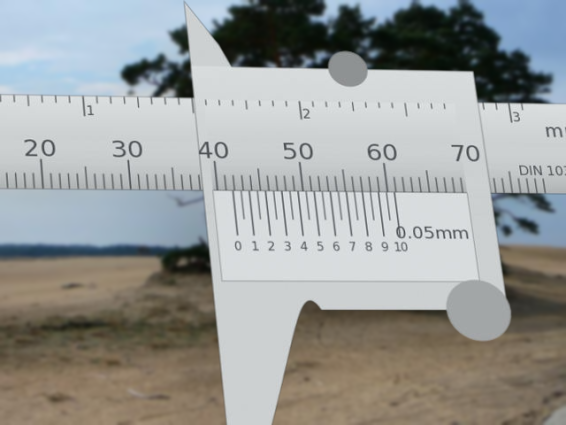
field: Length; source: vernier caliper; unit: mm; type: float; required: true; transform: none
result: 41.8 mm
